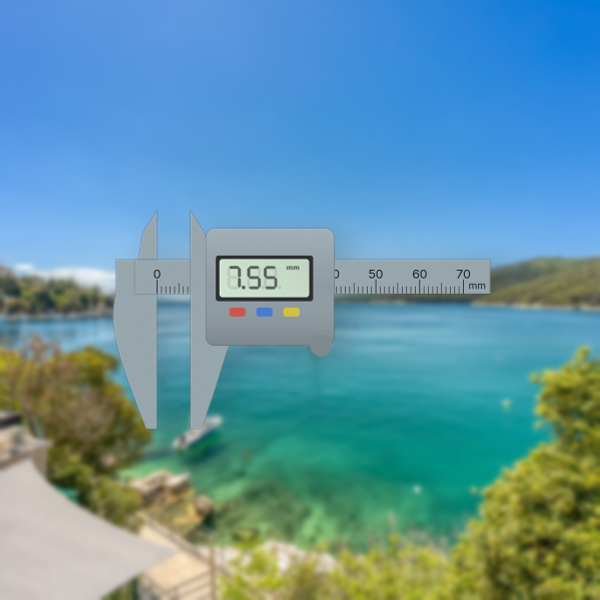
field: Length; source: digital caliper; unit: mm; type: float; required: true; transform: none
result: 7.55 mm
